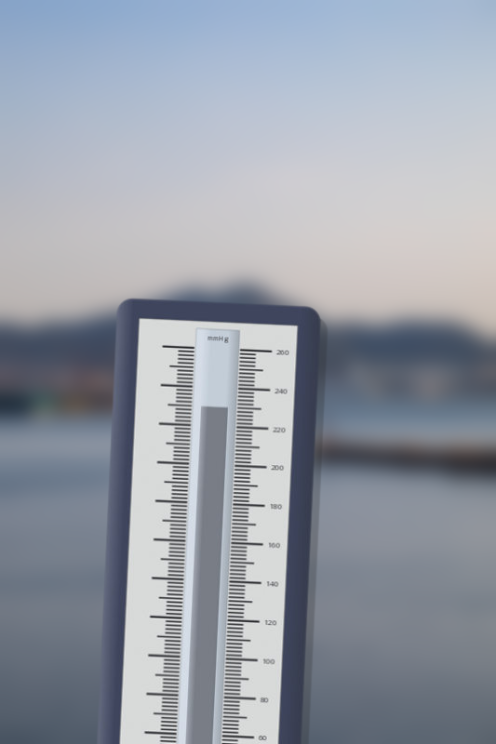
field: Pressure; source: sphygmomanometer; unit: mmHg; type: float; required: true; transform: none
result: 230 mmHg
